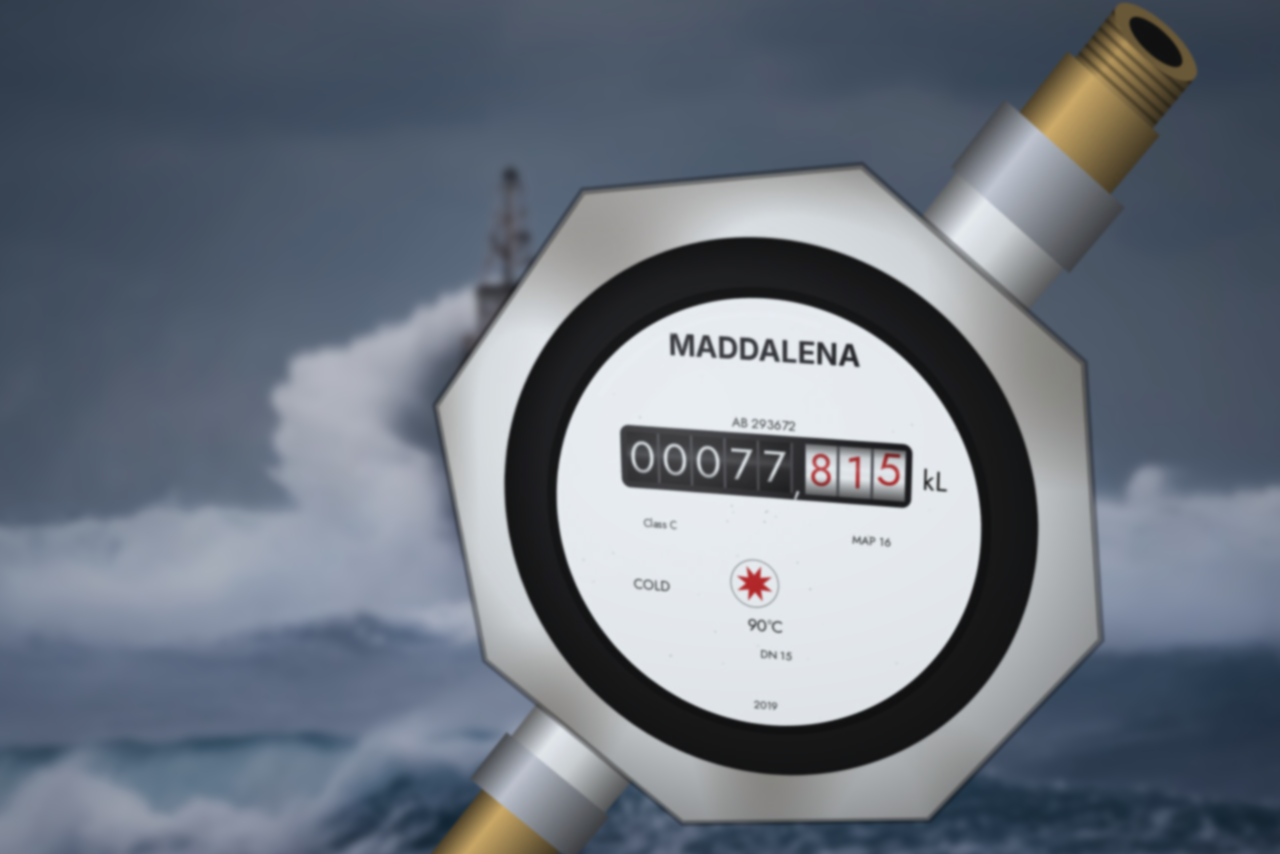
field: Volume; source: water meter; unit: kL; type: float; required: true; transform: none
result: 77.815 kL
